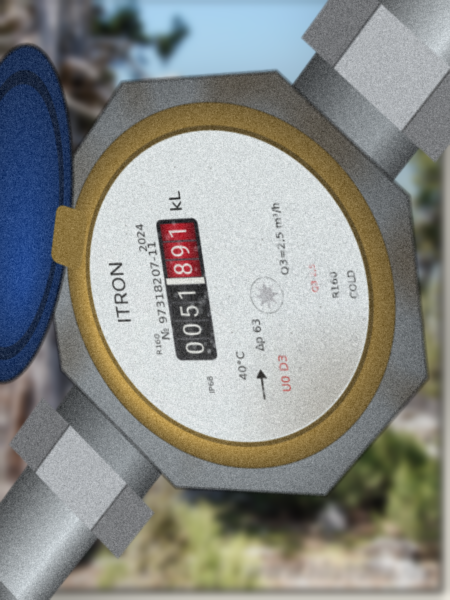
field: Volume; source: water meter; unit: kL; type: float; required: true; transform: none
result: 51.891 kL
